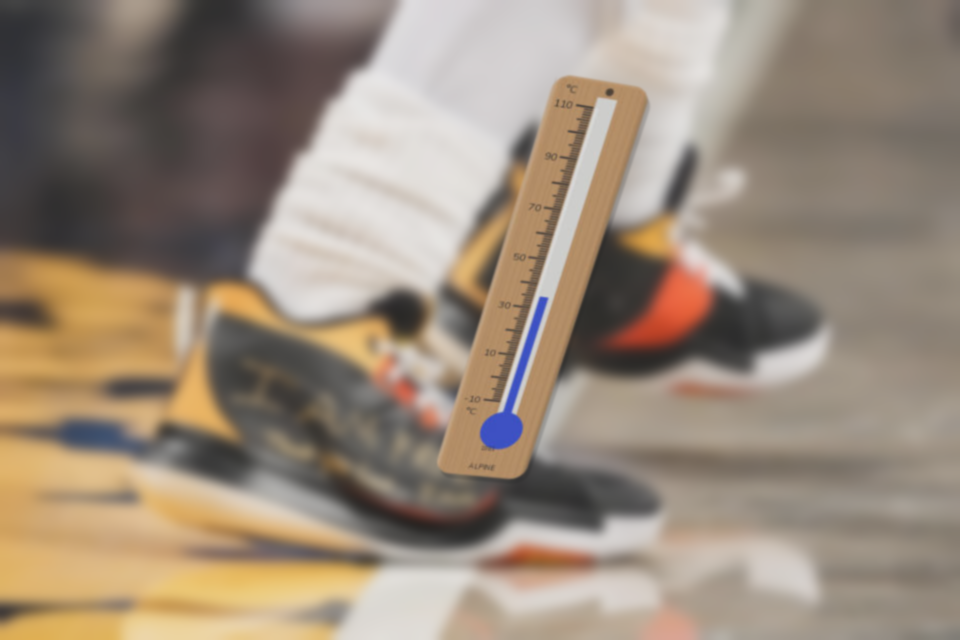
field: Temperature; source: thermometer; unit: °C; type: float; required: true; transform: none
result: 35 °C
